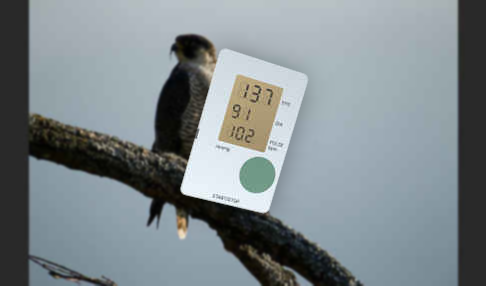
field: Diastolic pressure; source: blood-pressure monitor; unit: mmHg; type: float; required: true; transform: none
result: 91 mmHg
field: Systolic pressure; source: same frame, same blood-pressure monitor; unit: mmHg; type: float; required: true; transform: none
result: 137 mmHg
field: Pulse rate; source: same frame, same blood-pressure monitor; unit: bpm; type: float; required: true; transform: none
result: 102 bpm
